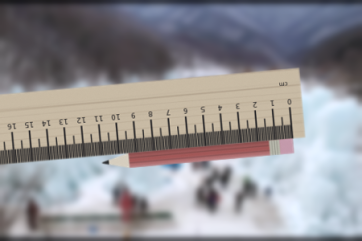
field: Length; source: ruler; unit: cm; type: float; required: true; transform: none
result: 11 cm
